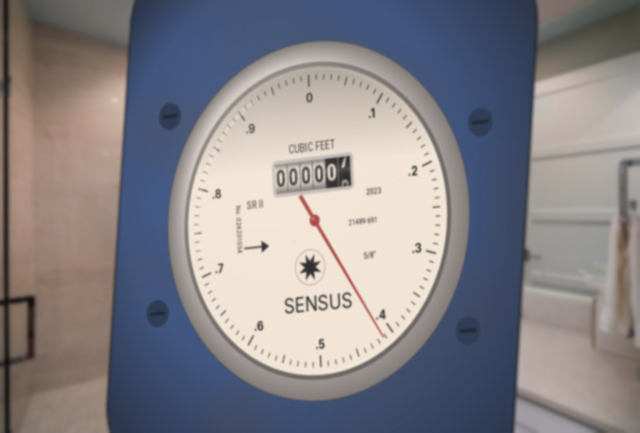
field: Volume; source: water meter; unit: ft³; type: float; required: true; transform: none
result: 7.41 ft³
